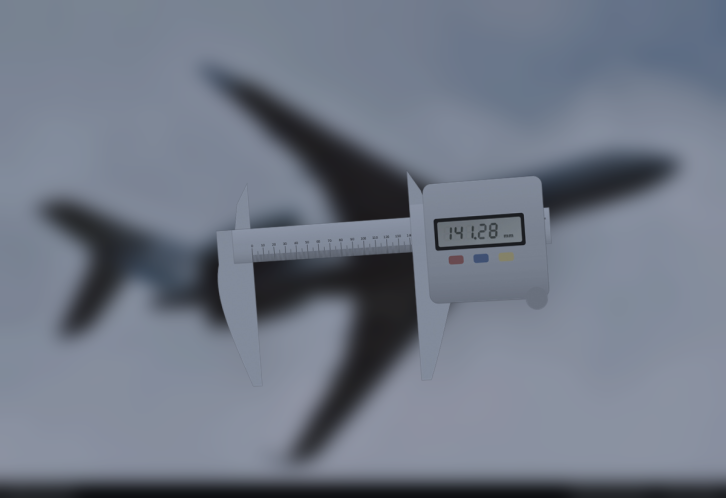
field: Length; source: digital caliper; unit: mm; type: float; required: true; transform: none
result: 141.28 mm
